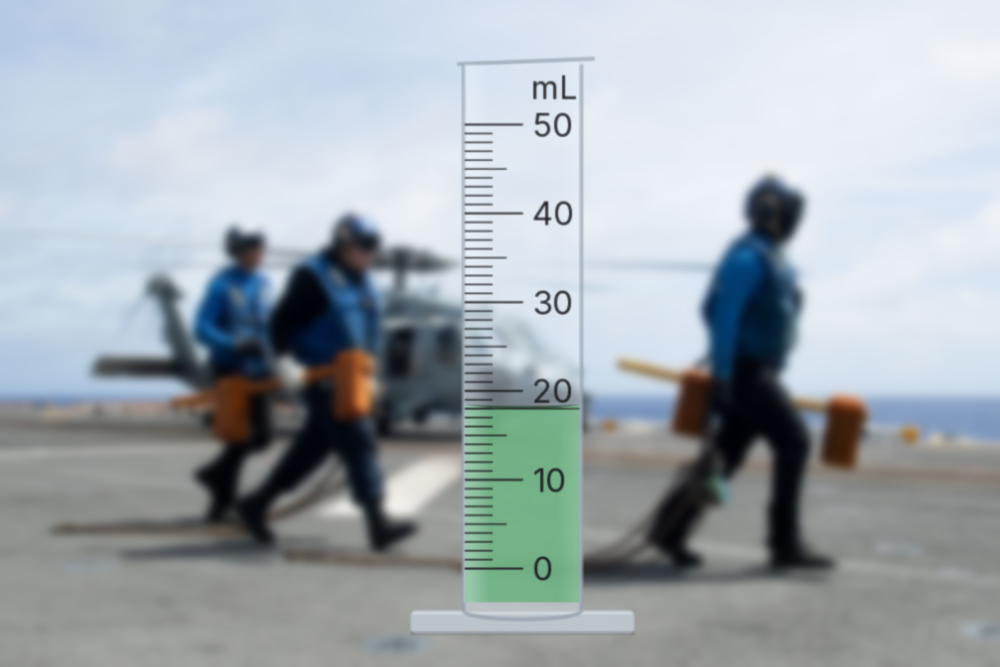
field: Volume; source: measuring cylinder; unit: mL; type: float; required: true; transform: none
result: 18 mL
